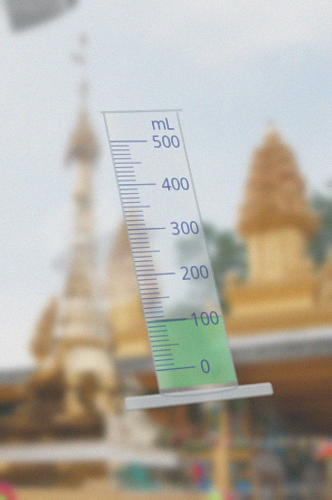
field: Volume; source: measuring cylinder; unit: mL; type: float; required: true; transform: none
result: 100 mL
